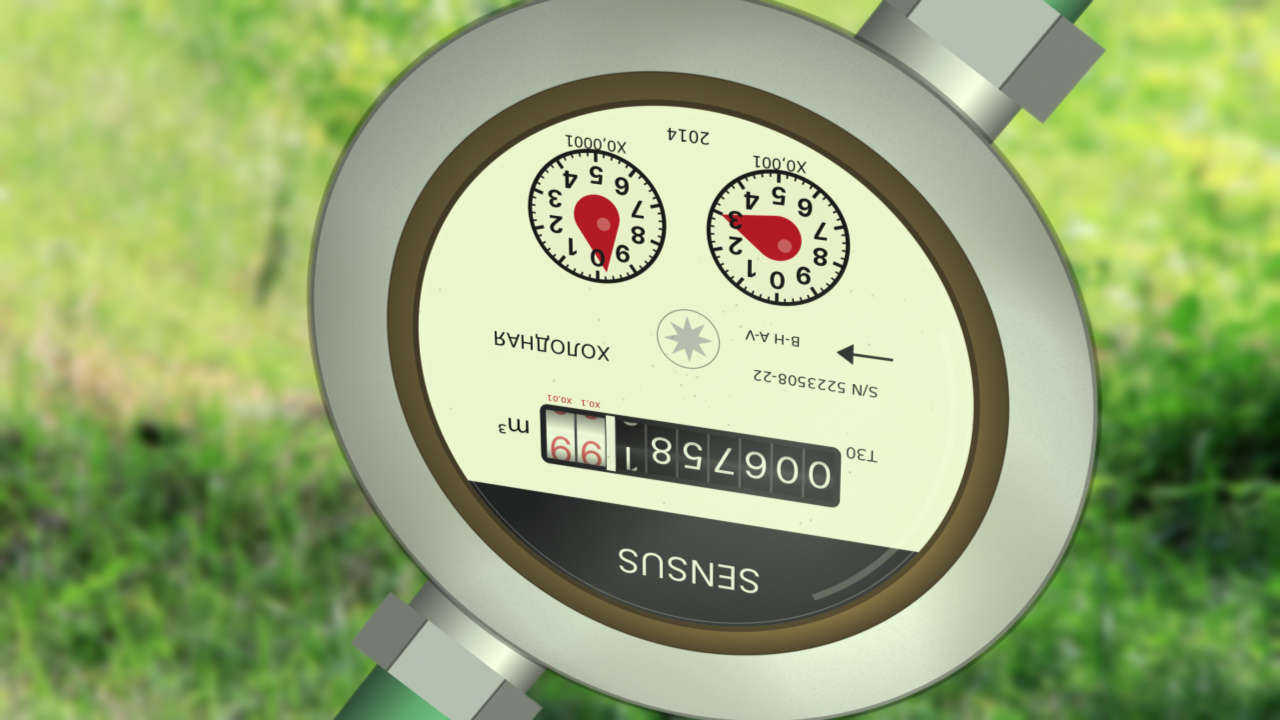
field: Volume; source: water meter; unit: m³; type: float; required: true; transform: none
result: 67581.9929 m³
